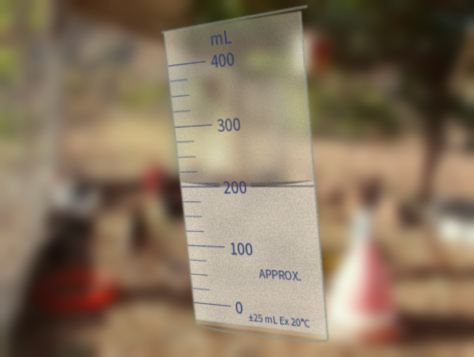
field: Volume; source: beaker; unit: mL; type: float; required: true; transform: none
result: 200 mL
